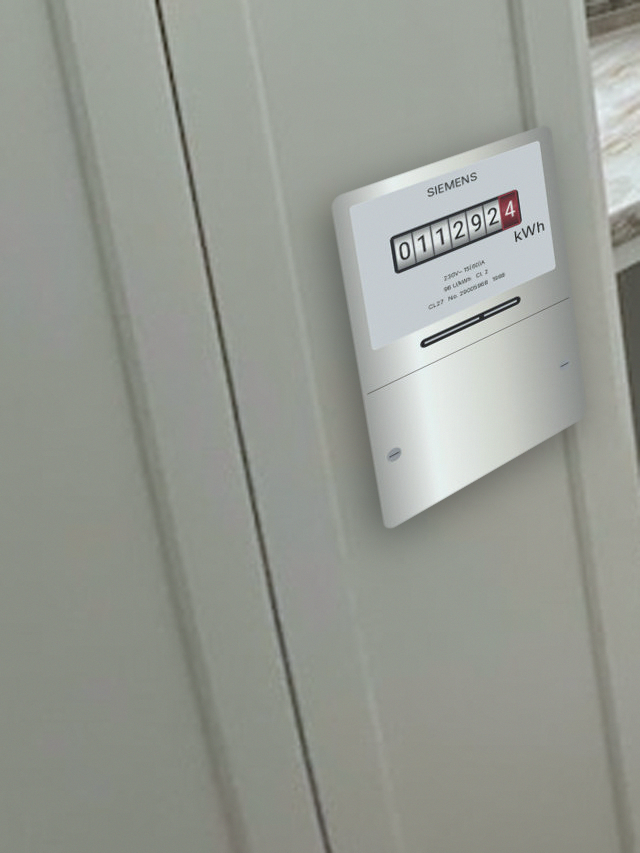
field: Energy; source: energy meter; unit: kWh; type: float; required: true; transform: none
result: 11292.4 kWh
